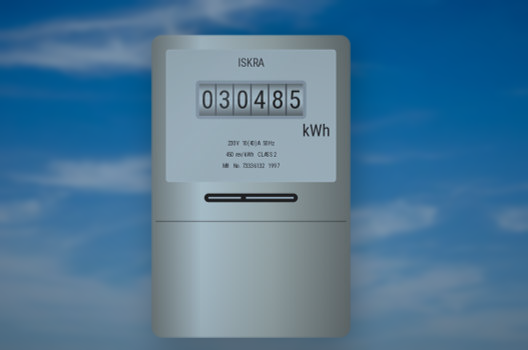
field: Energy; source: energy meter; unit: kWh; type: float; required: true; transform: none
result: 30485 kWh
